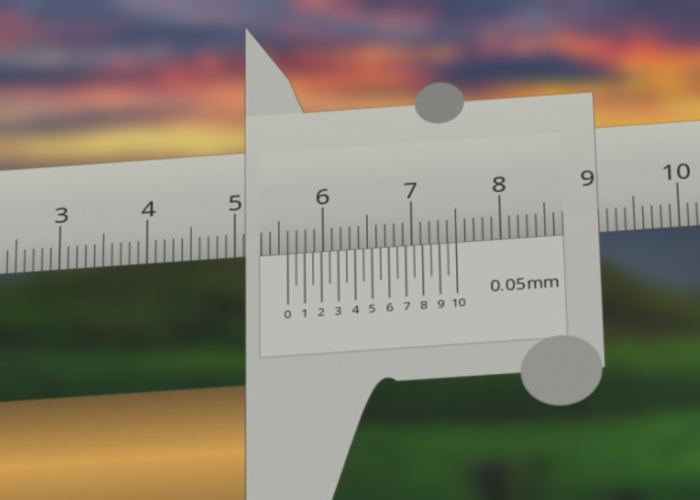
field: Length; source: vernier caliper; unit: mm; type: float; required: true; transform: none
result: 56.0 mm
